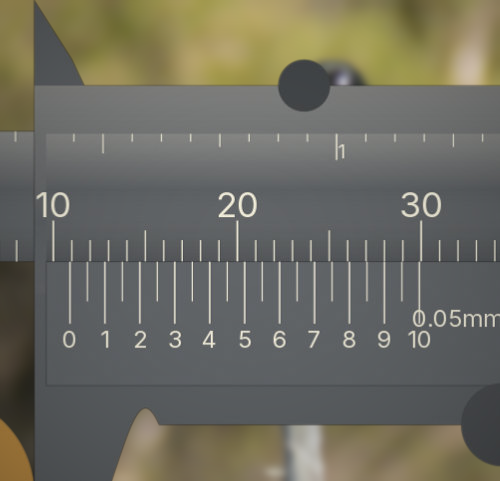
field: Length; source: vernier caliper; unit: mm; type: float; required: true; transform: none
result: 10.9 mm
